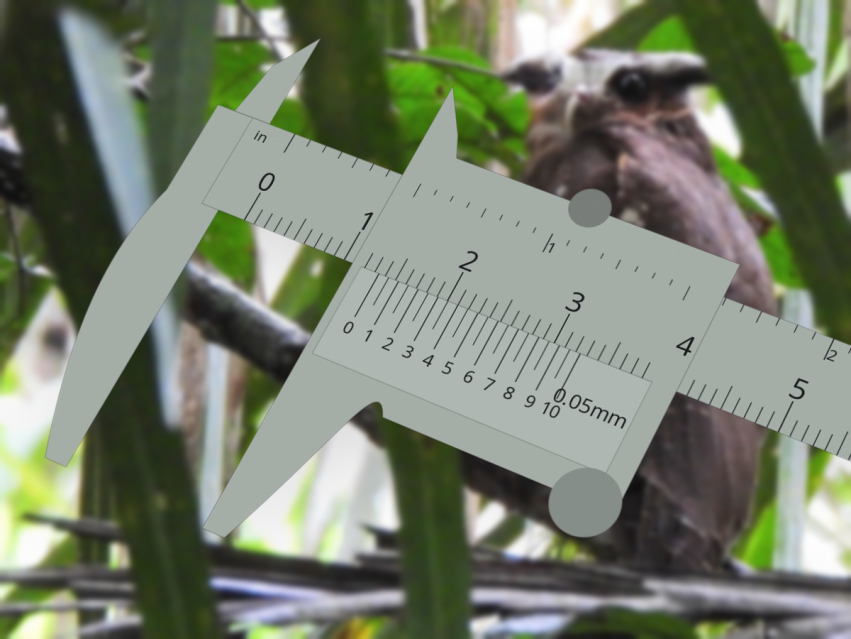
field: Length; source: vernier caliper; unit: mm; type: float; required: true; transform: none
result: 13.4 mm
